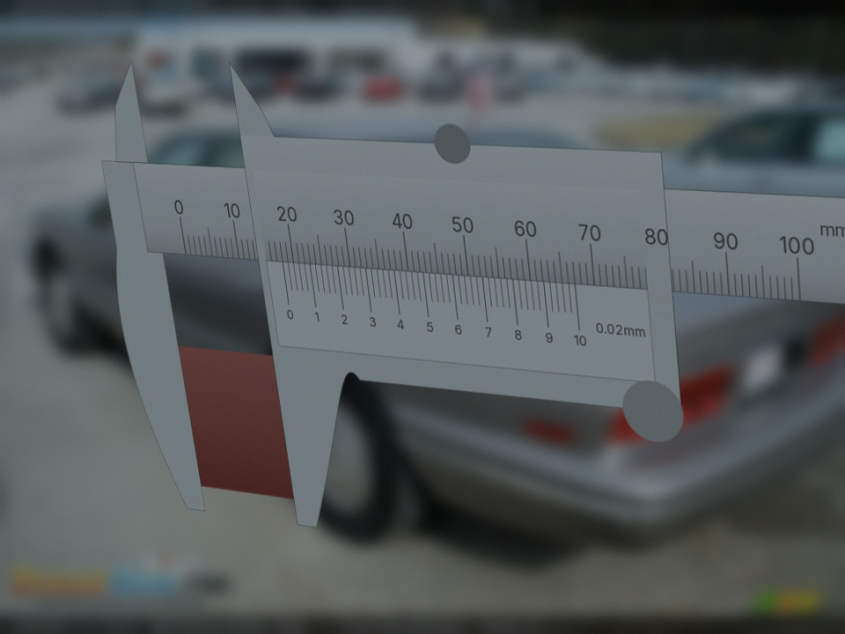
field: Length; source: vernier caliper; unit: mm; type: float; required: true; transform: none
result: 18.0 mm
